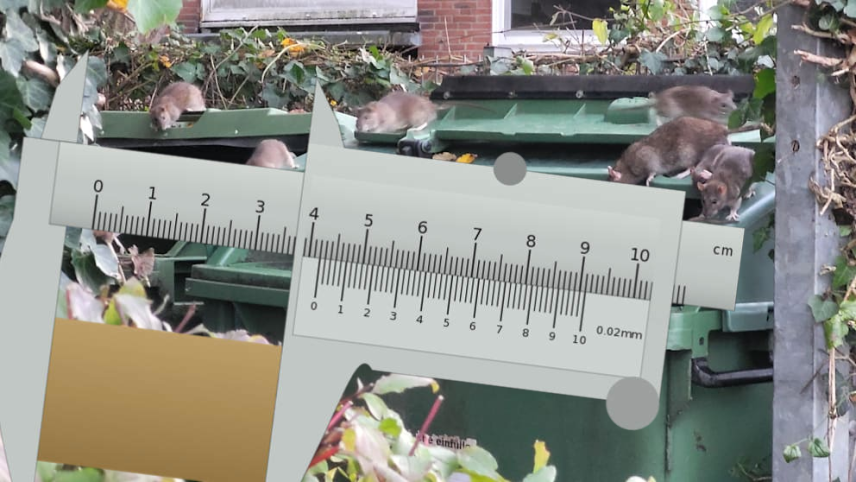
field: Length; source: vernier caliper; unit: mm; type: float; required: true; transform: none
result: 42.0 mm
